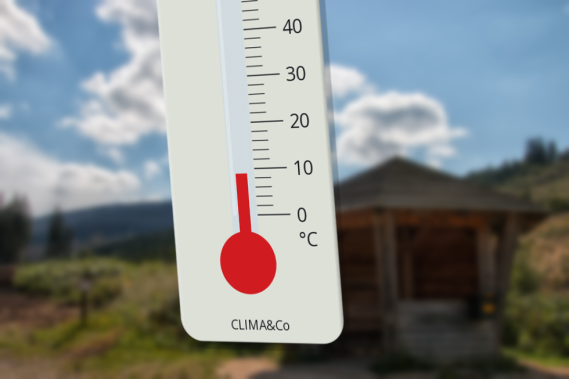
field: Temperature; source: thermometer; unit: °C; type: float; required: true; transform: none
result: 9 °C
